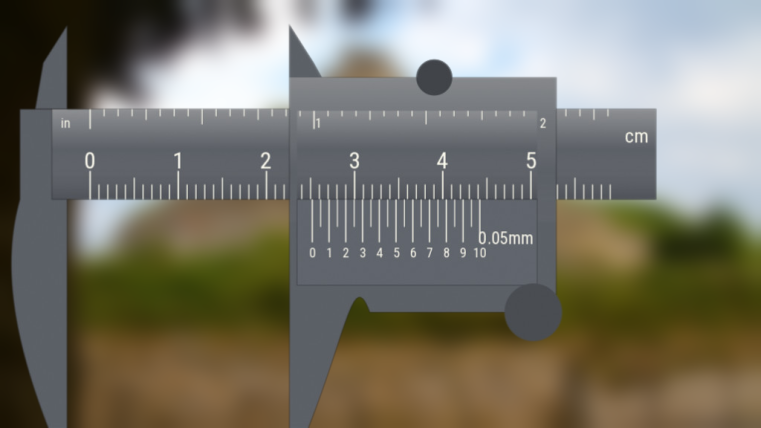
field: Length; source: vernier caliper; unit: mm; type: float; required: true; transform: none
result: 25.2 mm
